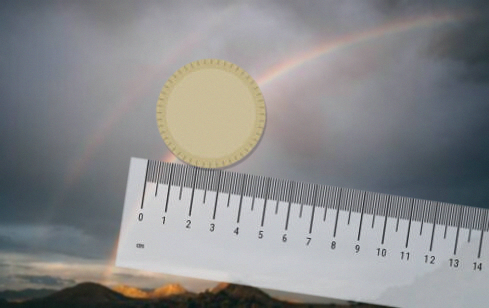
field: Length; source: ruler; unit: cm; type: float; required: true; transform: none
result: 4.5 cm
